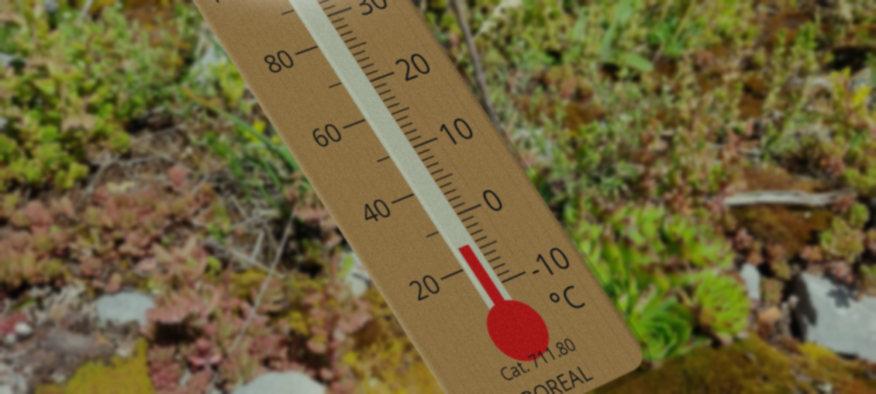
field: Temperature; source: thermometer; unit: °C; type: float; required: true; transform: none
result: -4 °C
